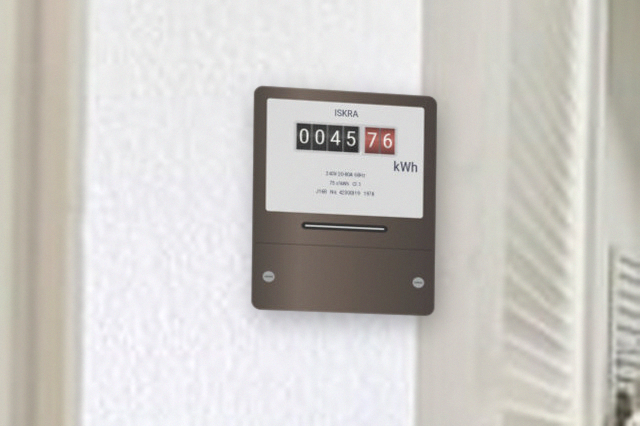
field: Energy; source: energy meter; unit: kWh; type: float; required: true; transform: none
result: 45.76 kWh
